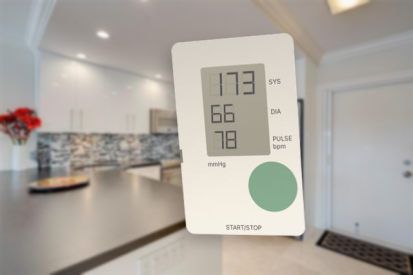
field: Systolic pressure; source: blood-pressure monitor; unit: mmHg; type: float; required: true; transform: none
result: 173 mmHg
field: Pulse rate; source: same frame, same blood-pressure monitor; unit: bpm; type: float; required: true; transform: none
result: 78 bpm
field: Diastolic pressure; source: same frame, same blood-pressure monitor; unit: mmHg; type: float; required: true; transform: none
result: 66 mmHg
